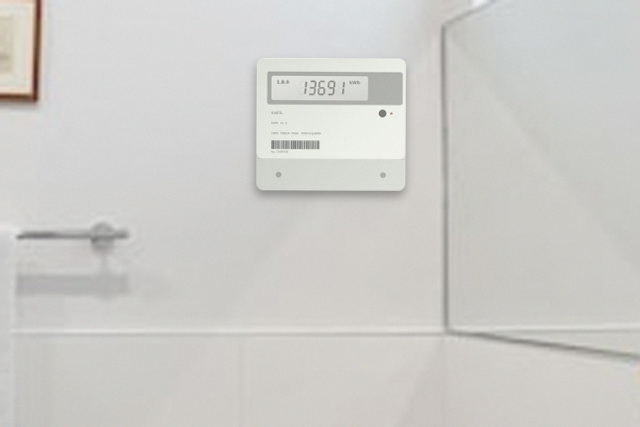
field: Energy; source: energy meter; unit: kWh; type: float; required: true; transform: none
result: 13691 kWh
